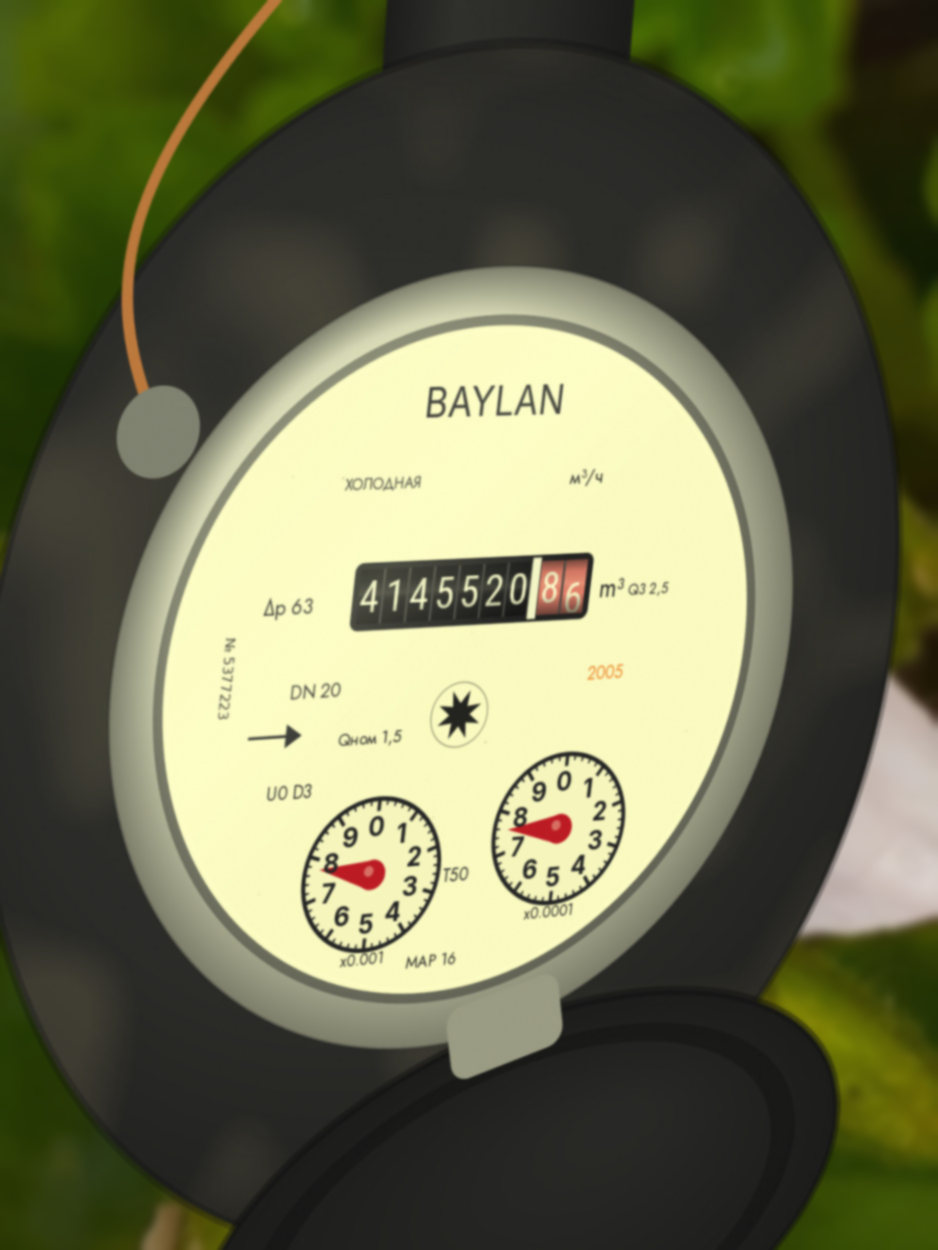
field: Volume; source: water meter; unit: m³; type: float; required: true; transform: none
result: 4145520.8577 m³
